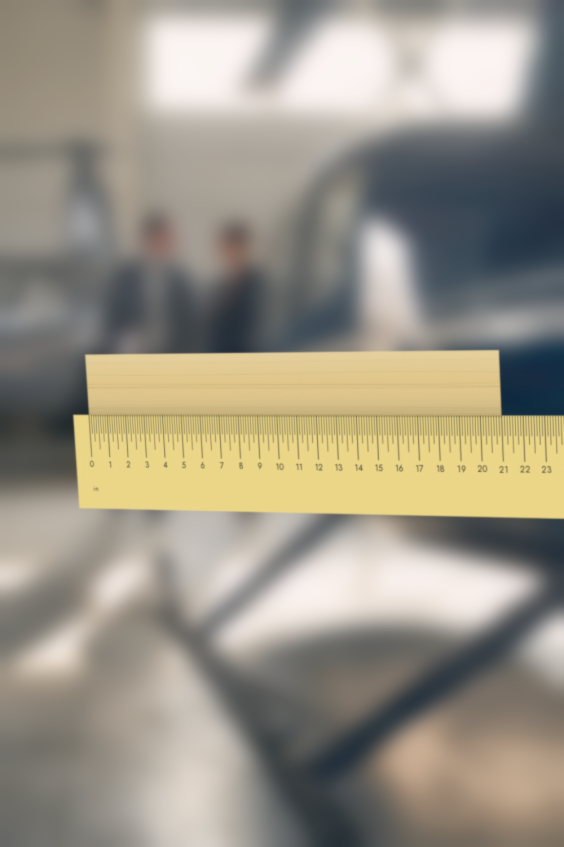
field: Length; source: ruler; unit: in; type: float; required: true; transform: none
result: 21 in
